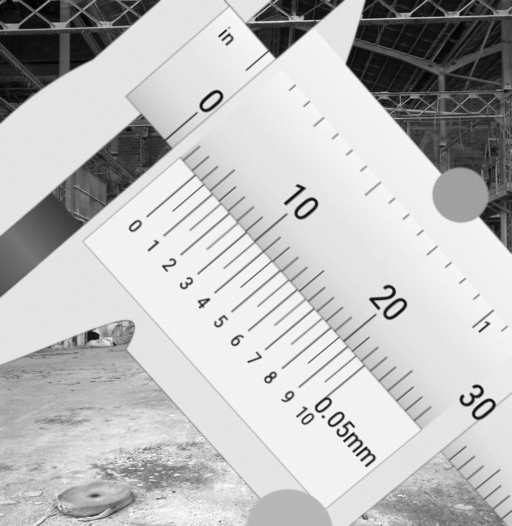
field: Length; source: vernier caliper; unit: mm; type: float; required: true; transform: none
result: 3.4 mm
